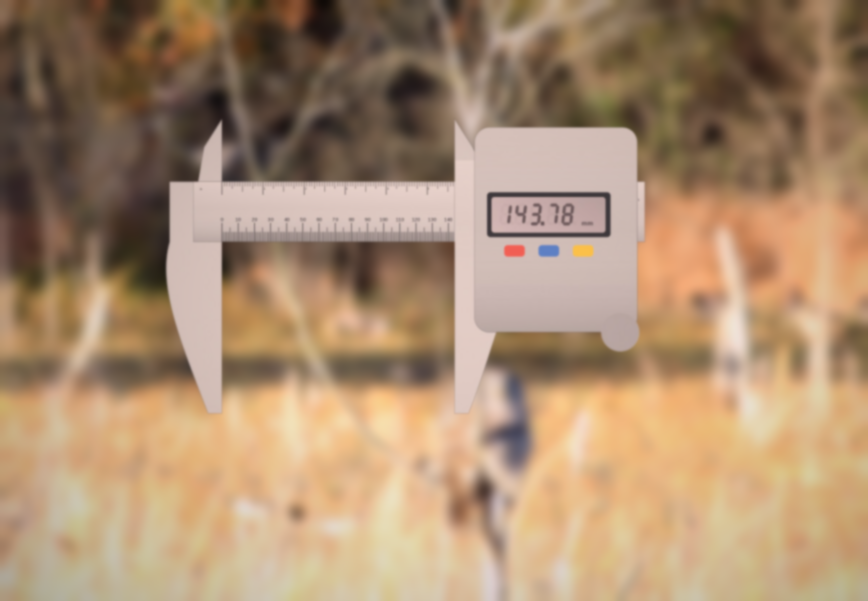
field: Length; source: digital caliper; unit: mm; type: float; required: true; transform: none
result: 143.78 mm
